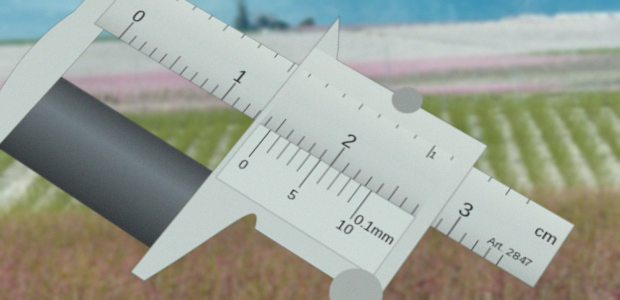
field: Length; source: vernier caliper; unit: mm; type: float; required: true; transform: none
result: 14.6 mm
